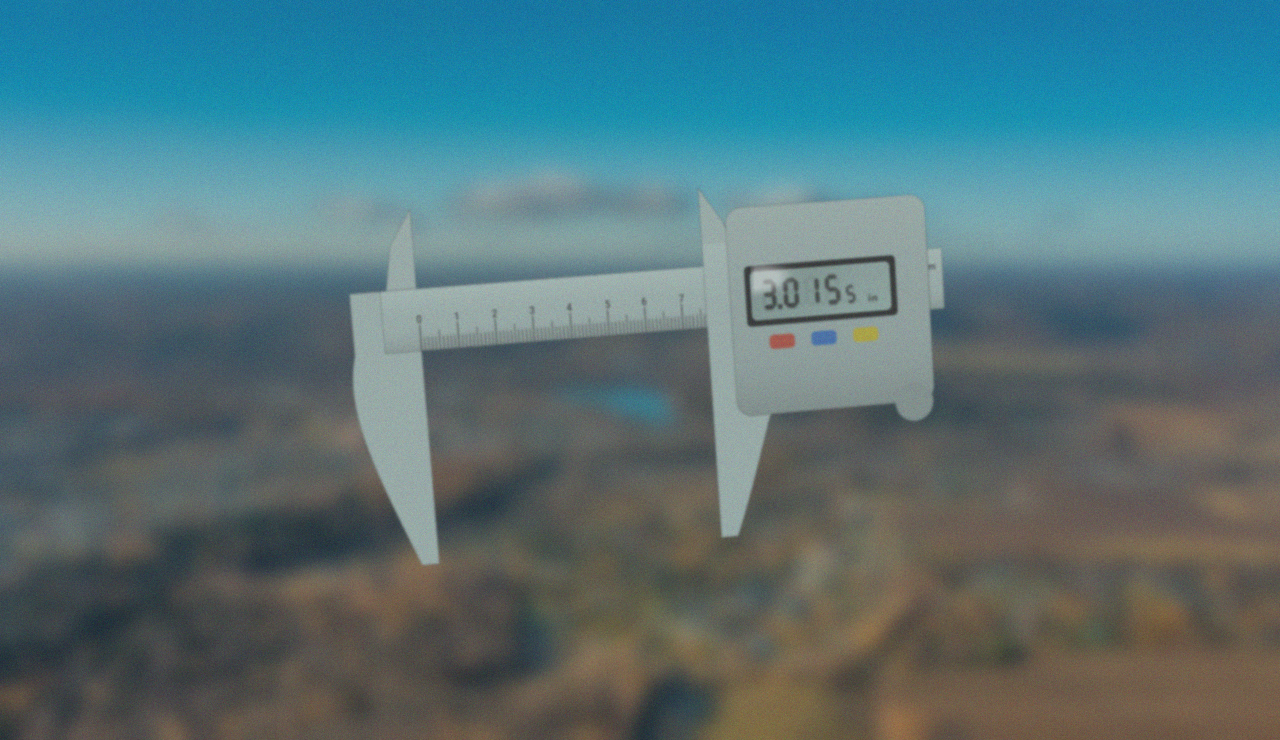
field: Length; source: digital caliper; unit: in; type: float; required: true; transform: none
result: 3.0155 in
